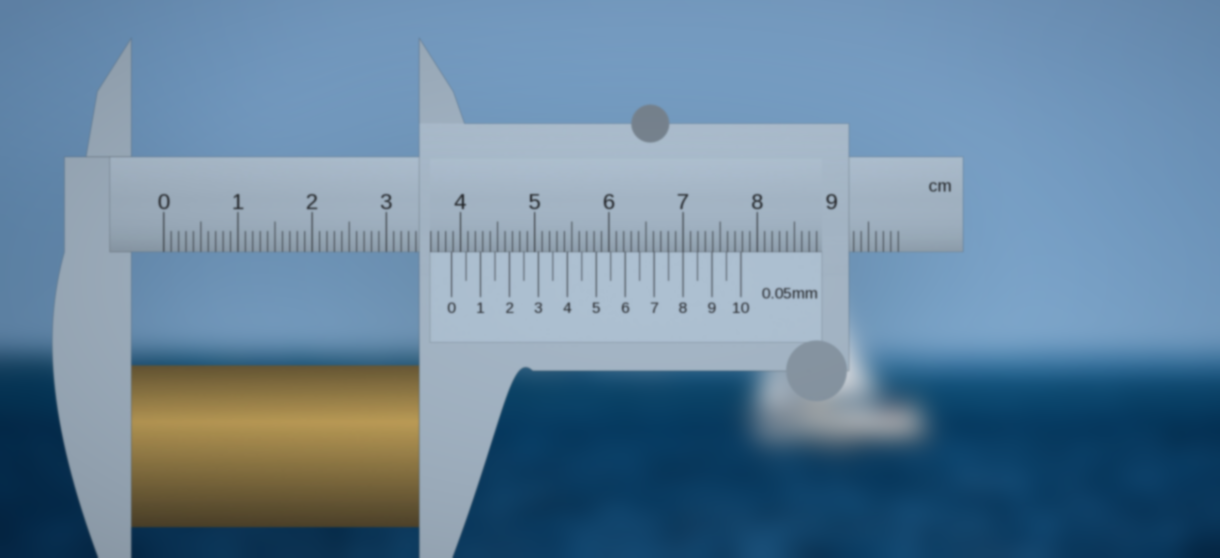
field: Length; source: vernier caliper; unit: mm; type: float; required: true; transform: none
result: 38.8 mm
